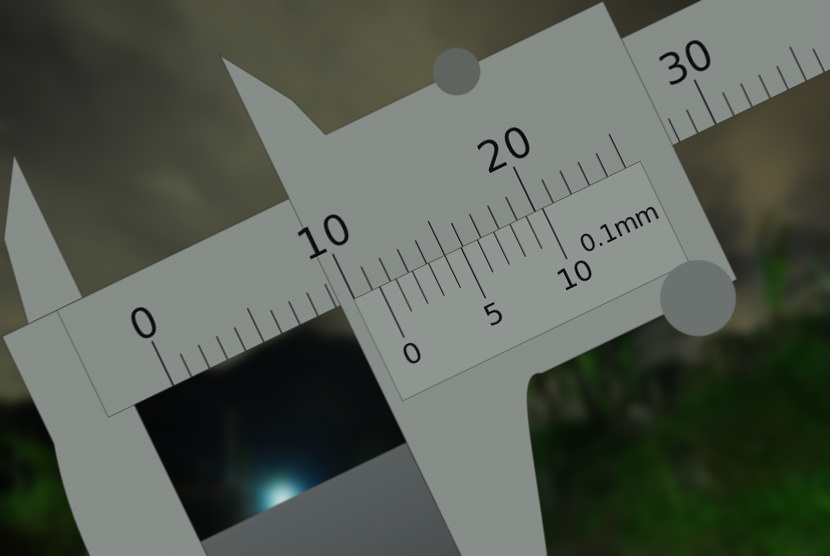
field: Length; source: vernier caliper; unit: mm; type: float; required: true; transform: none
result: 11.4 mm
